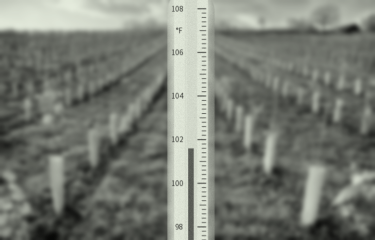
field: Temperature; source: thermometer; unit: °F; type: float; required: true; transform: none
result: 101.6 °F
